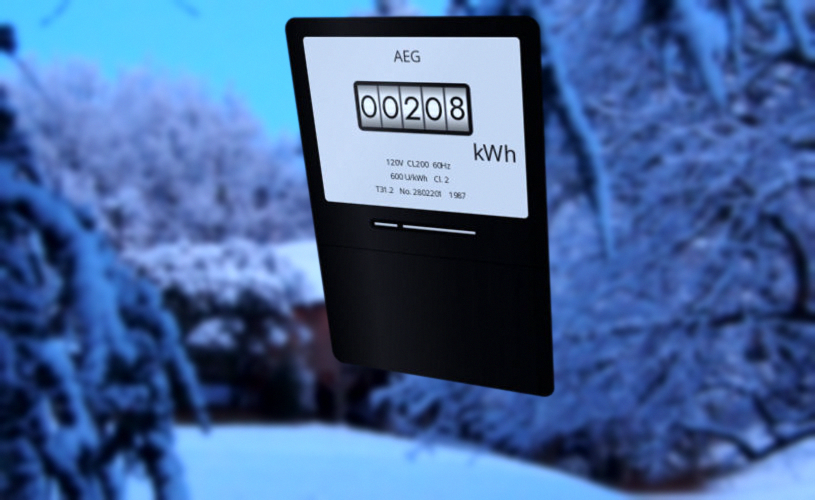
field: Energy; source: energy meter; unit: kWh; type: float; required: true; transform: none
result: 208 kWh
